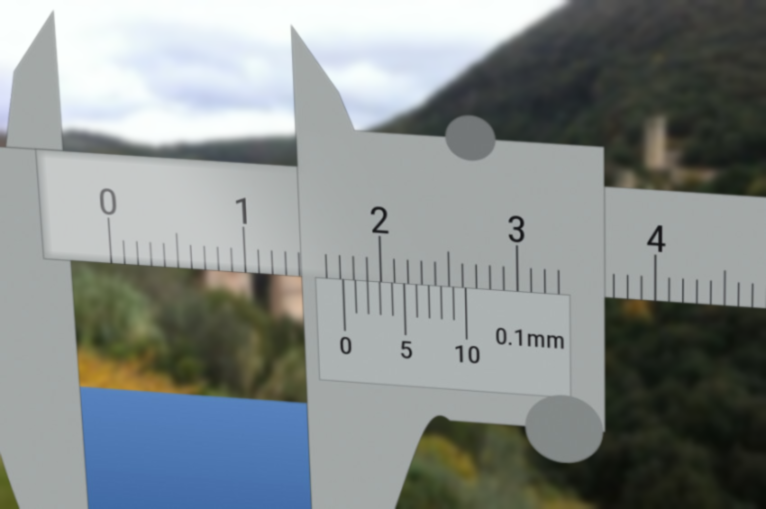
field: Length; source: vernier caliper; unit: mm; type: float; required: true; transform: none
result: 17.2 mm
